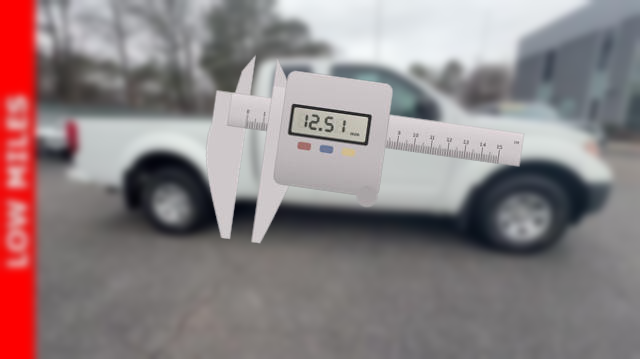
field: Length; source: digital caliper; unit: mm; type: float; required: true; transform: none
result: 12.51 mm
